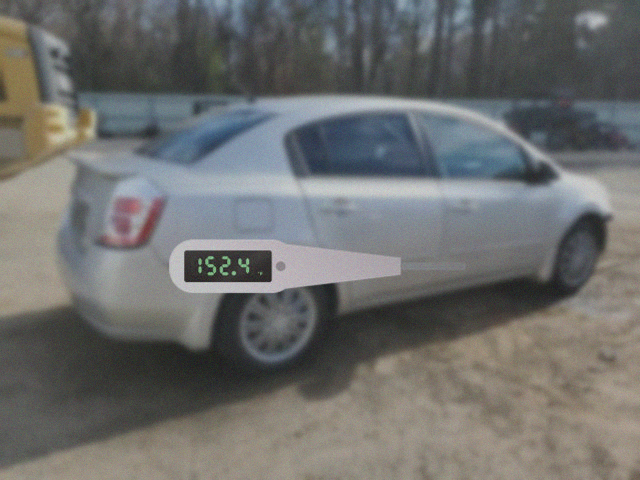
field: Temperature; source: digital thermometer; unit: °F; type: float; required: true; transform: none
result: 152.4 °F
